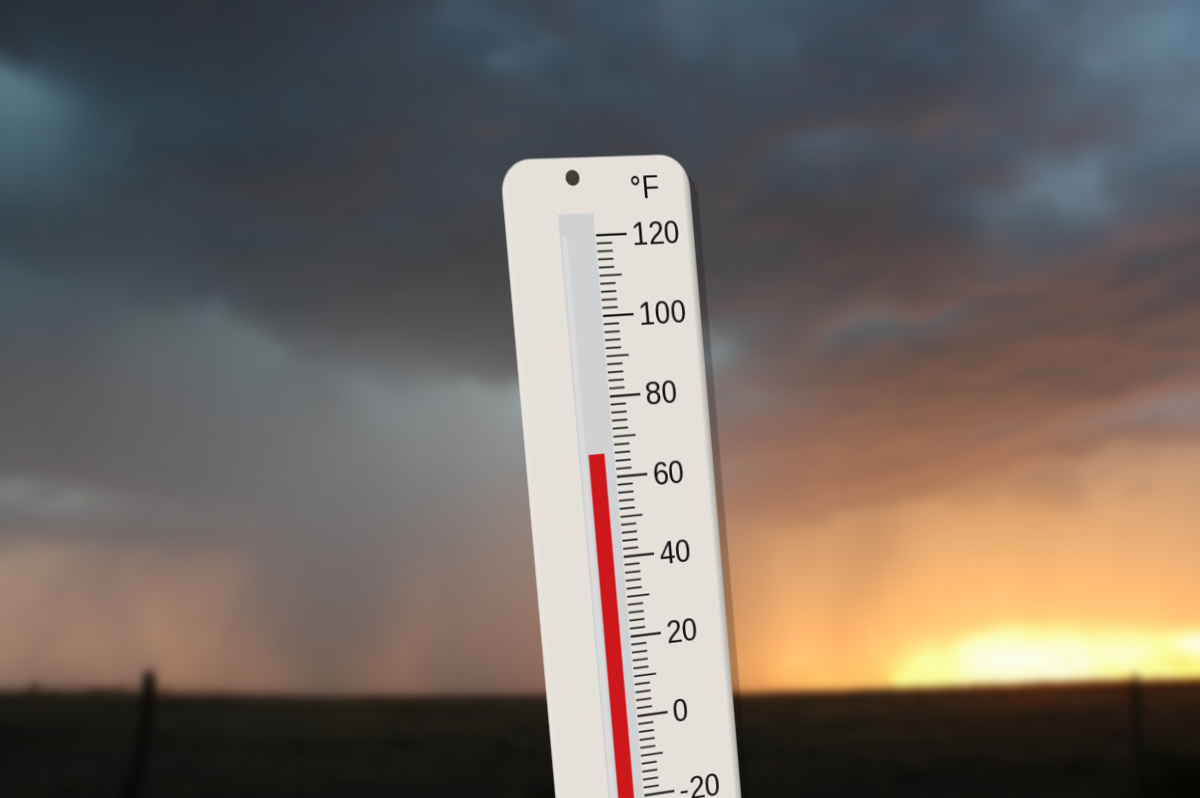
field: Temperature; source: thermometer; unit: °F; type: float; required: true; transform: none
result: 66 °F
